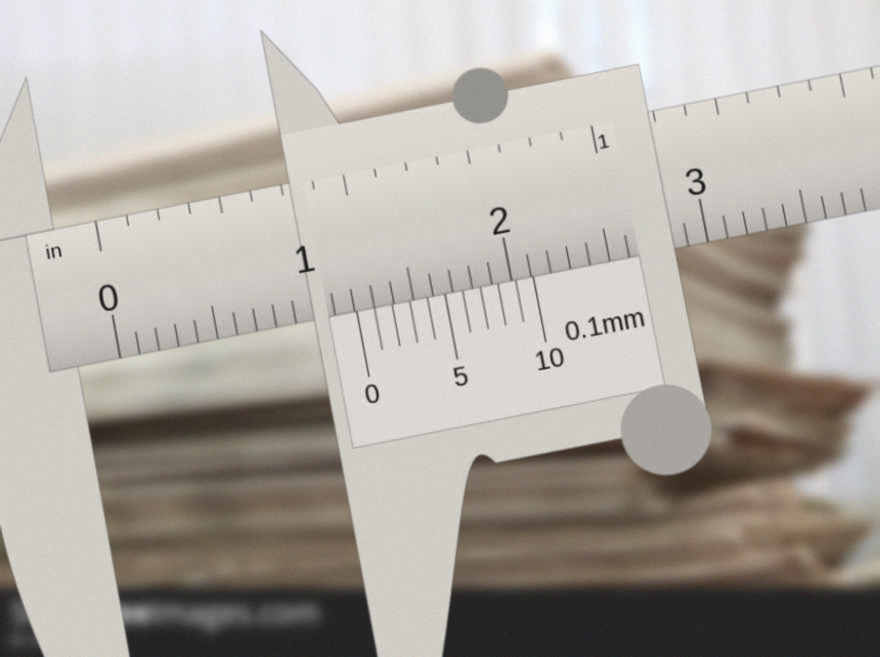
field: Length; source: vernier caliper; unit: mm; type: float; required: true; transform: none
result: 12.1 mm
